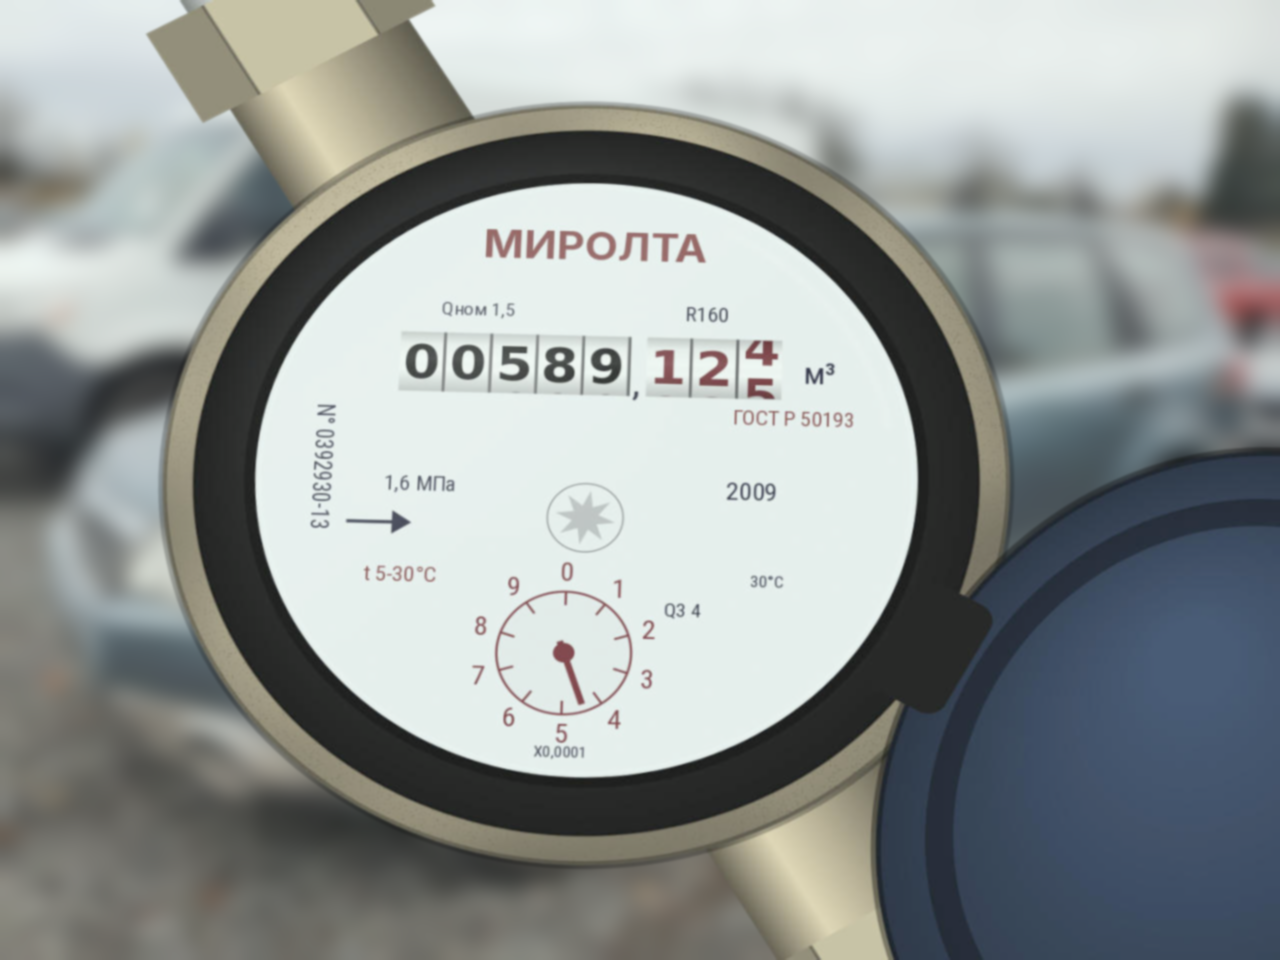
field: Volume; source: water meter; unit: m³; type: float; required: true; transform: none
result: 589.1244 m³
